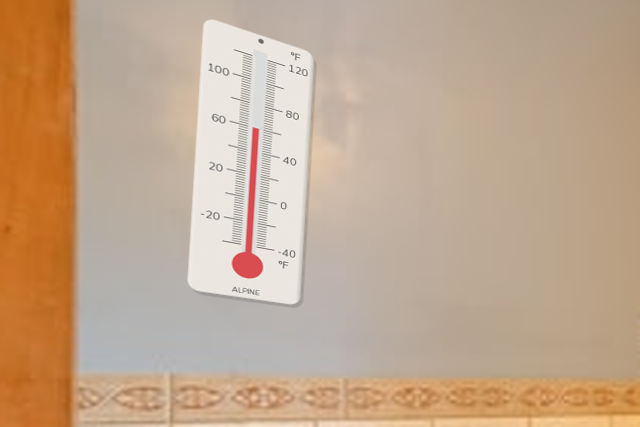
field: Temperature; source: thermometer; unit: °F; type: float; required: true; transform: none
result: 60 °F
